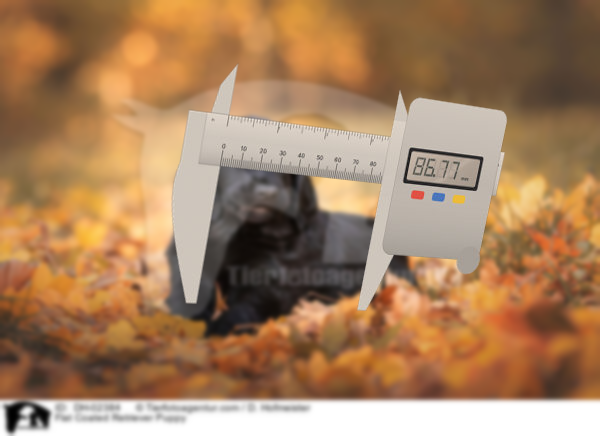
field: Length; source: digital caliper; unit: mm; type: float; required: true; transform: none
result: 86.77 mm
